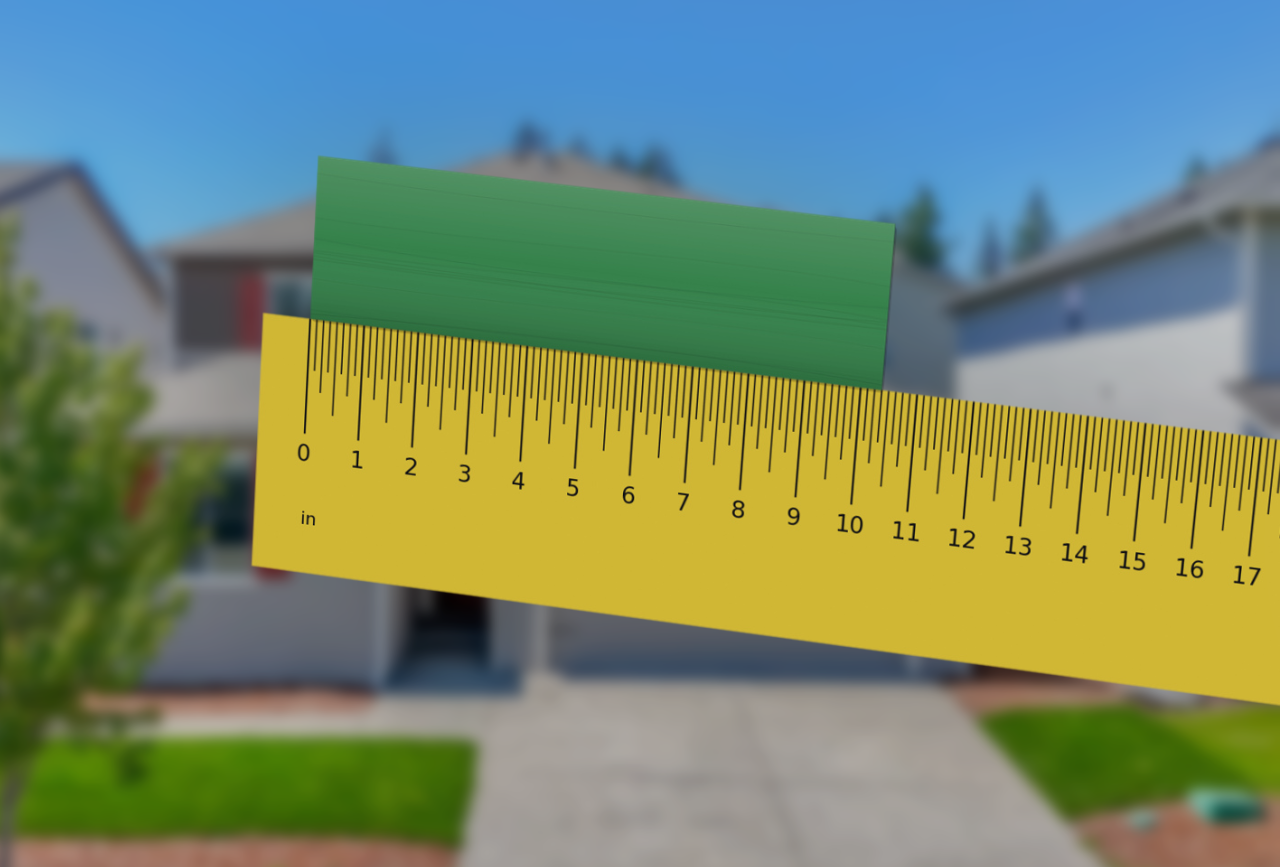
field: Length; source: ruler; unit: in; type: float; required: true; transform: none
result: 10.375 in
